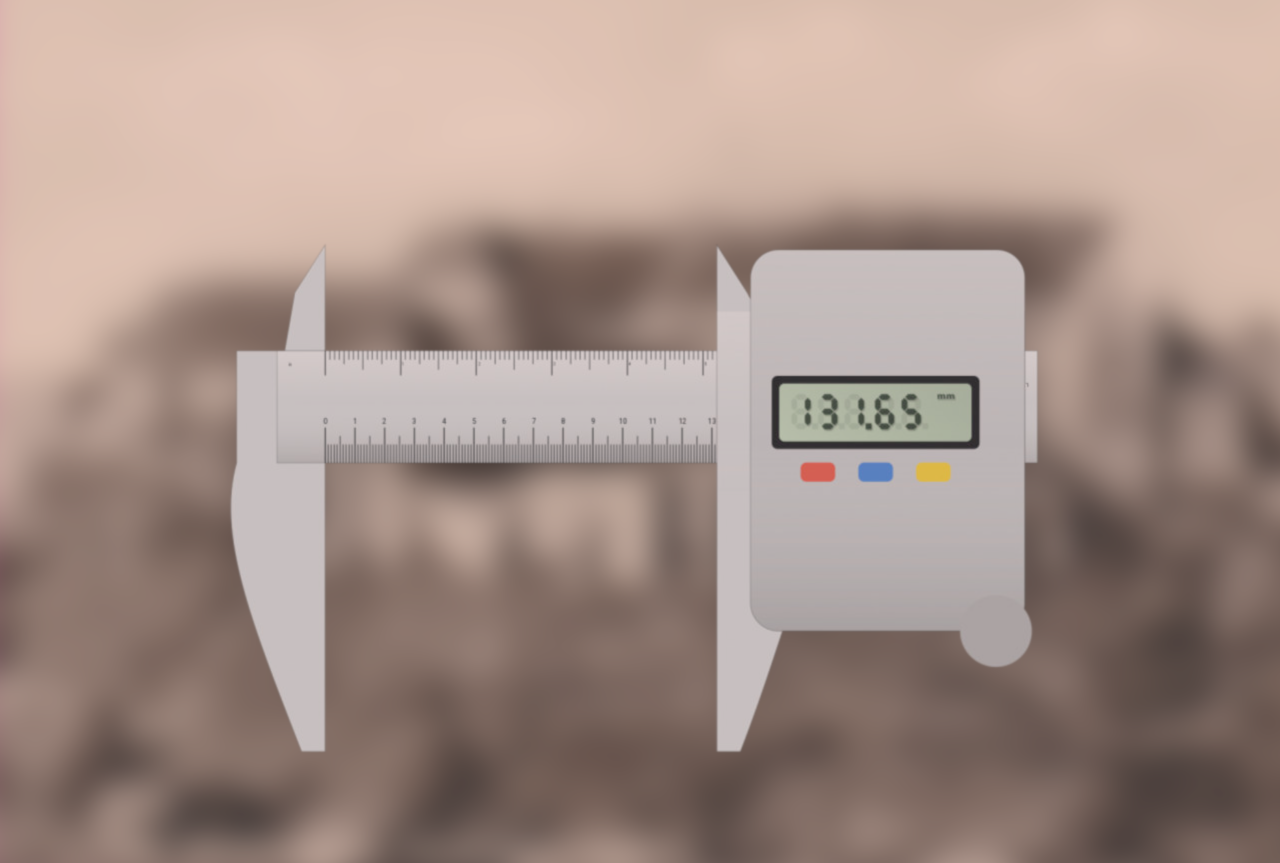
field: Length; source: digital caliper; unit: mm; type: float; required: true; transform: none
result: 131.65 mm
